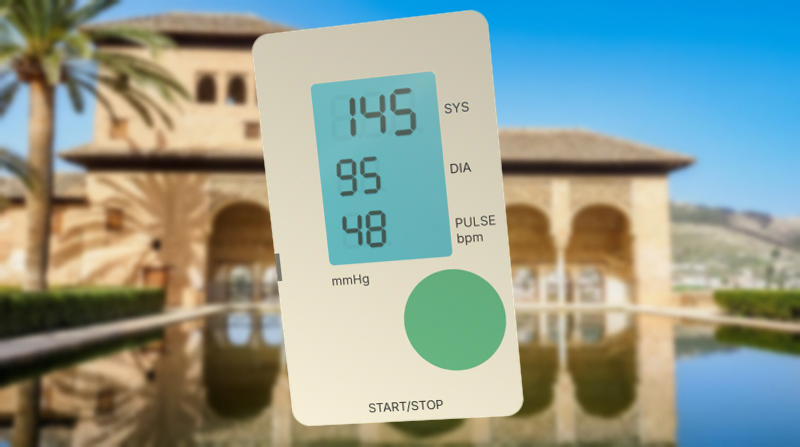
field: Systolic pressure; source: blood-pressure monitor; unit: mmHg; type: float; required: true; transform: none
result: 145 mmHg
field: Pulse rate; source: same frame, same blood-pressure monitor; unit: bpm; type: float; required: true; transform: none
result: 48 bpm
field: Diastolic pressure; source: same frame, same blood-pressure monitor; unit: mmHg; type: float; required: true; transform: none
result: 95 mmHg
